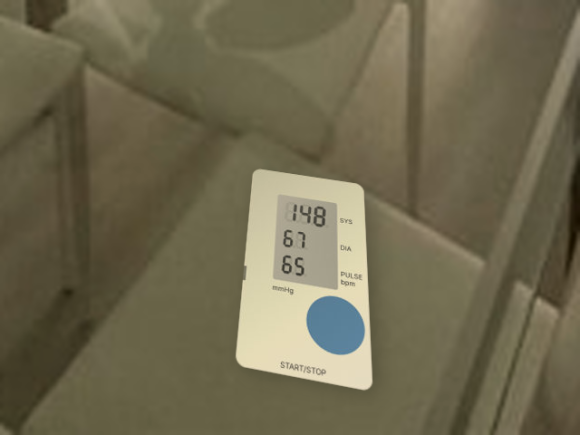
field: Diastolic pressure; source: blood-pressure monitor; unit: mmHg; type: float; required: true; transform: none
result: 67 mmHg
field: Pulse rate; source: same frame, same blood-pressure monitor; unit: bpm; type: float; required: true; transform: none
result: 65 bpm
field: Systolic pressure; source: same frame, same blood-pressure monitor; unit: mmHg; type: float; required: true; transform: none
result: 148 mmHg
